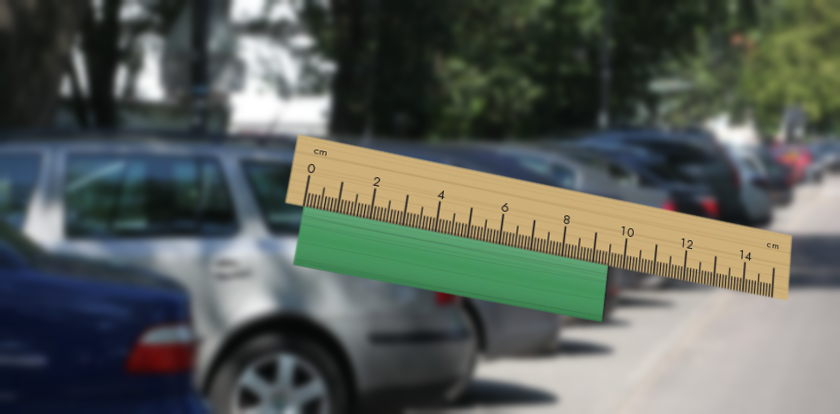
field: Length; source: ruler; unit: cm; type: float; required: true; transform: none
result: 9.5 cm
